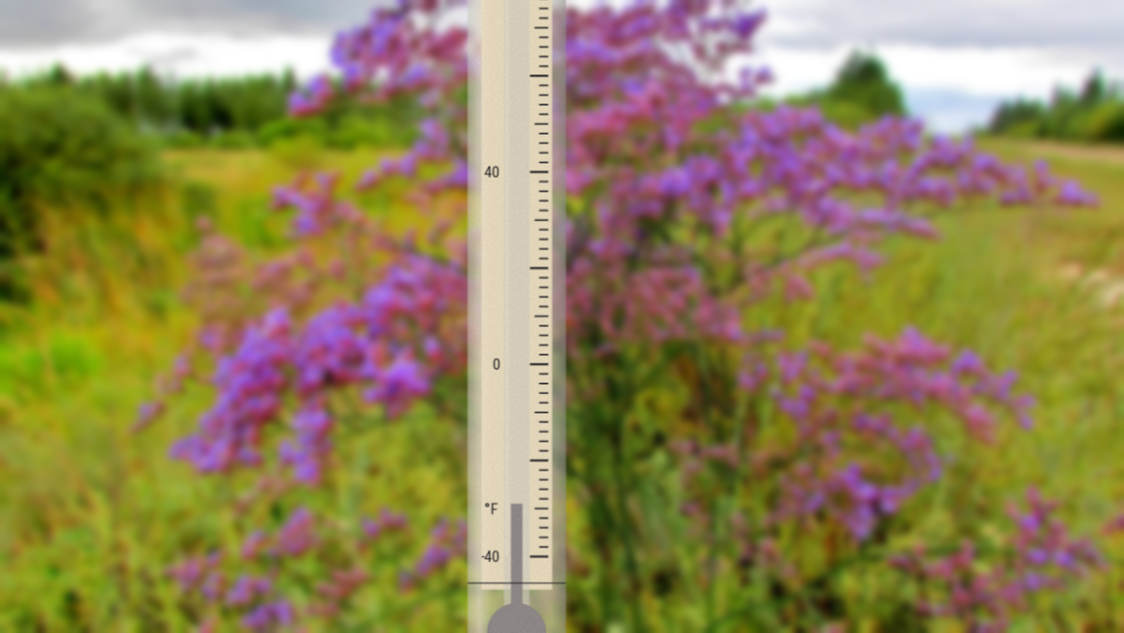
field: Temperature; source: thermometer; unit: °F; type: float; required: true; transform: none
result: -29 °F
